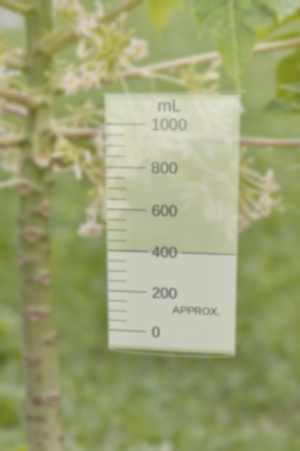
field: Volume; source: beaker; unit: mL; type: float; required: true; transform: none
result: 400 mL
